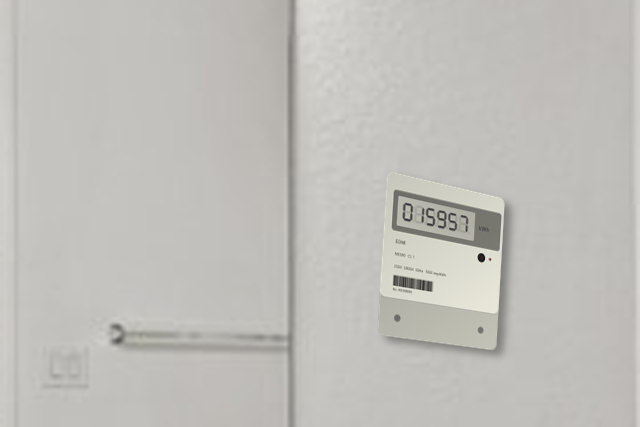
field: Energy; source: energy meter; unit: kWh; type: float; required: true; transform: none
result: 15957 kWh
